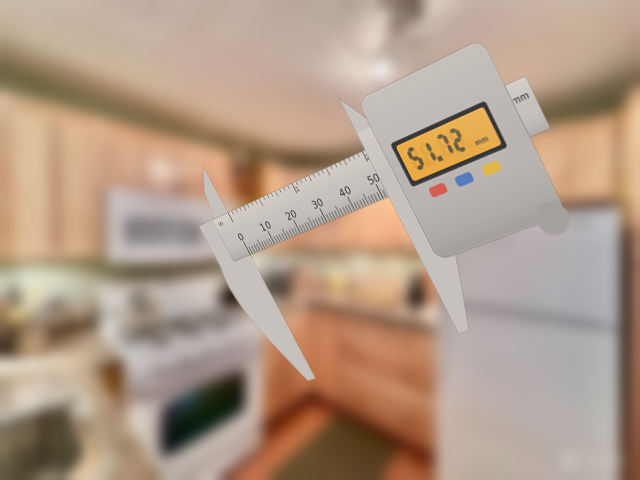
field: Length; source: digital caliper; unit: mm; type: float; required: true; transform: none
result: 51.72 mm
